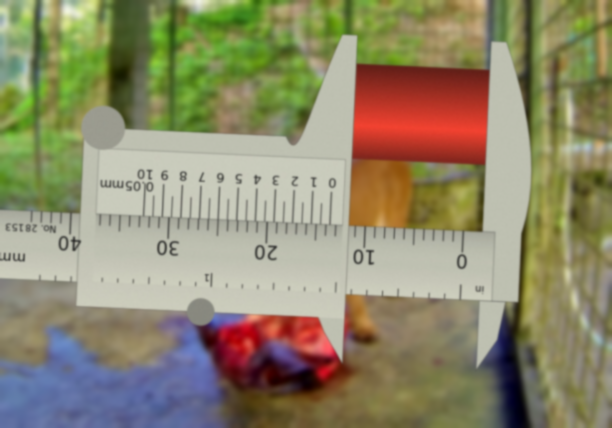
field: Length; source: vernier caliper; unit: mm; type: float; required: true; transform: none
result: 13.6 mm
